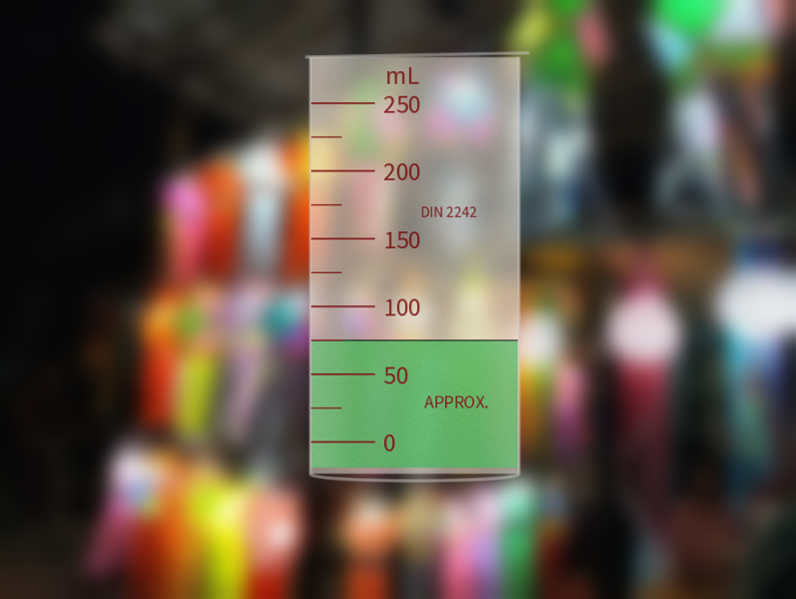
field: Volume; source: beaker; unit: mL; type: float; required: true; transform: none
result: 75 mL
